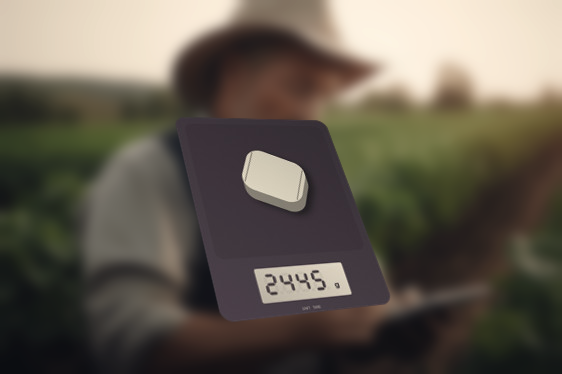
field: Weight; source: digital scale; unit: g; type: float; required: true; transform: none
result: 2445 g
